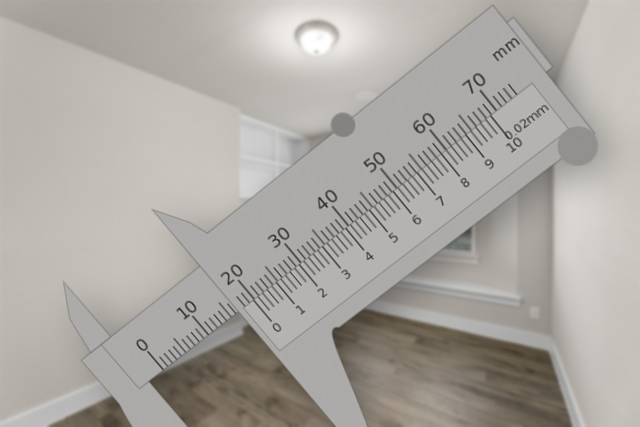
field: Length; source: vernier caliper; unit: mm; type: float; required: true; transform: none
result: 19.8 mm
